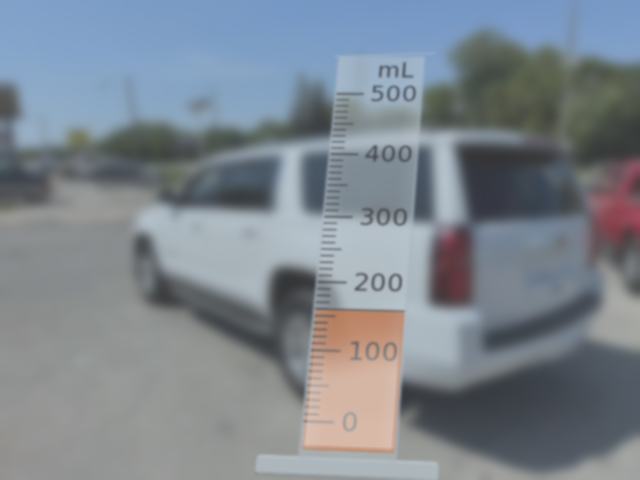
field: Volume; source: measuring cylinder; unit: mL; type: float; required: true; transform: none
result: 160 mL
